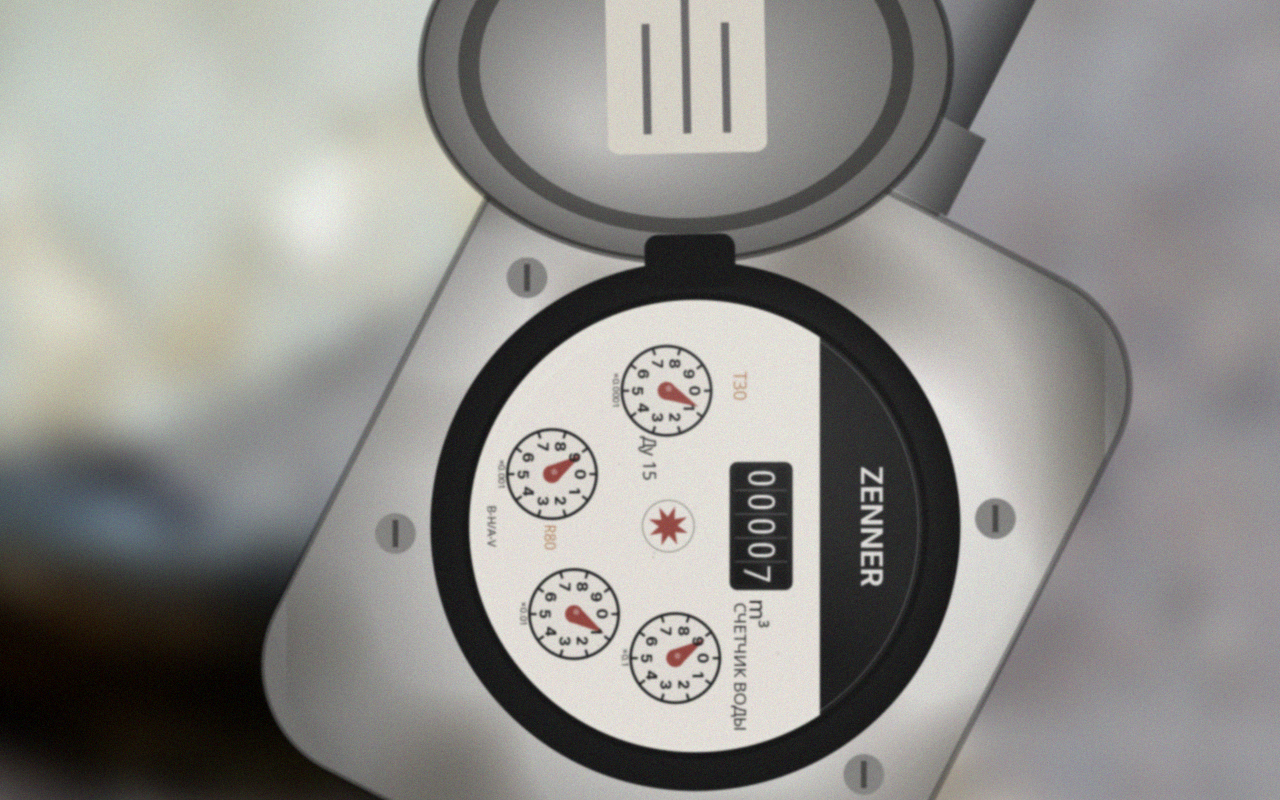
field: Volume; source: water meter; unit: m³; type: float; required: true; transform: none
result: 6.9090 m³
